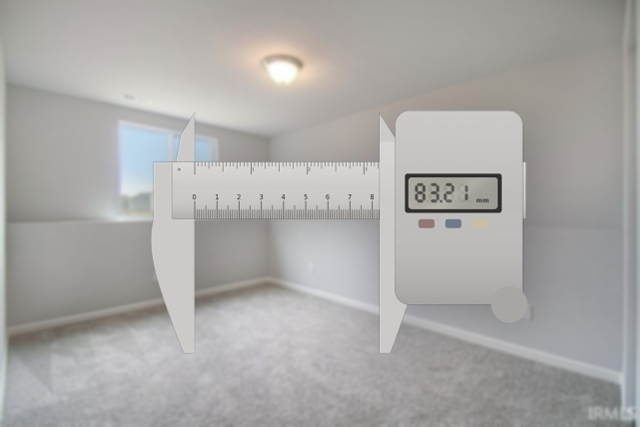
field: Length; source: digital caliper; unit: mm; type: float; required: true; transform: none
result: 83.21 mm
